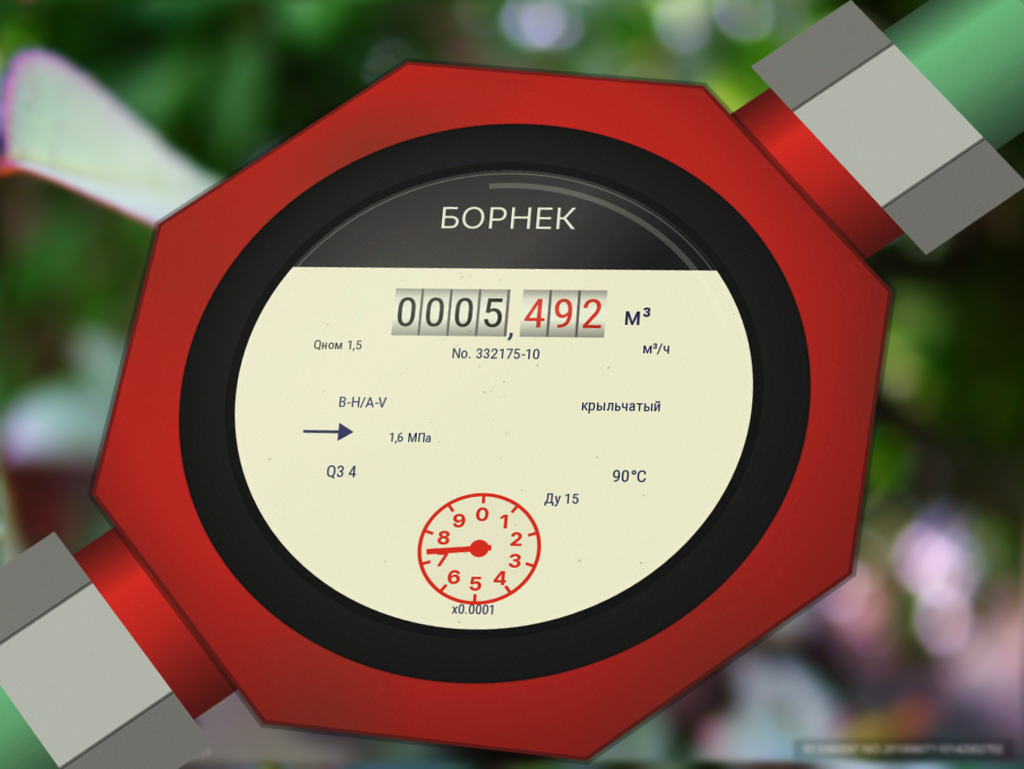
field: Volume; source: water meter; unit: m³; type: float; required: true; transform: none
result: 5.4927 m³
